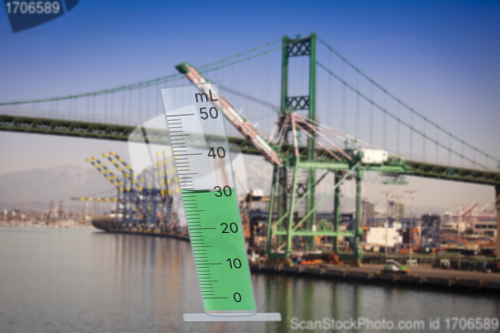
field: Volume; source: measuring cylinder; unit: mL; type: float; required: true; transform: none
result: 30 mL
